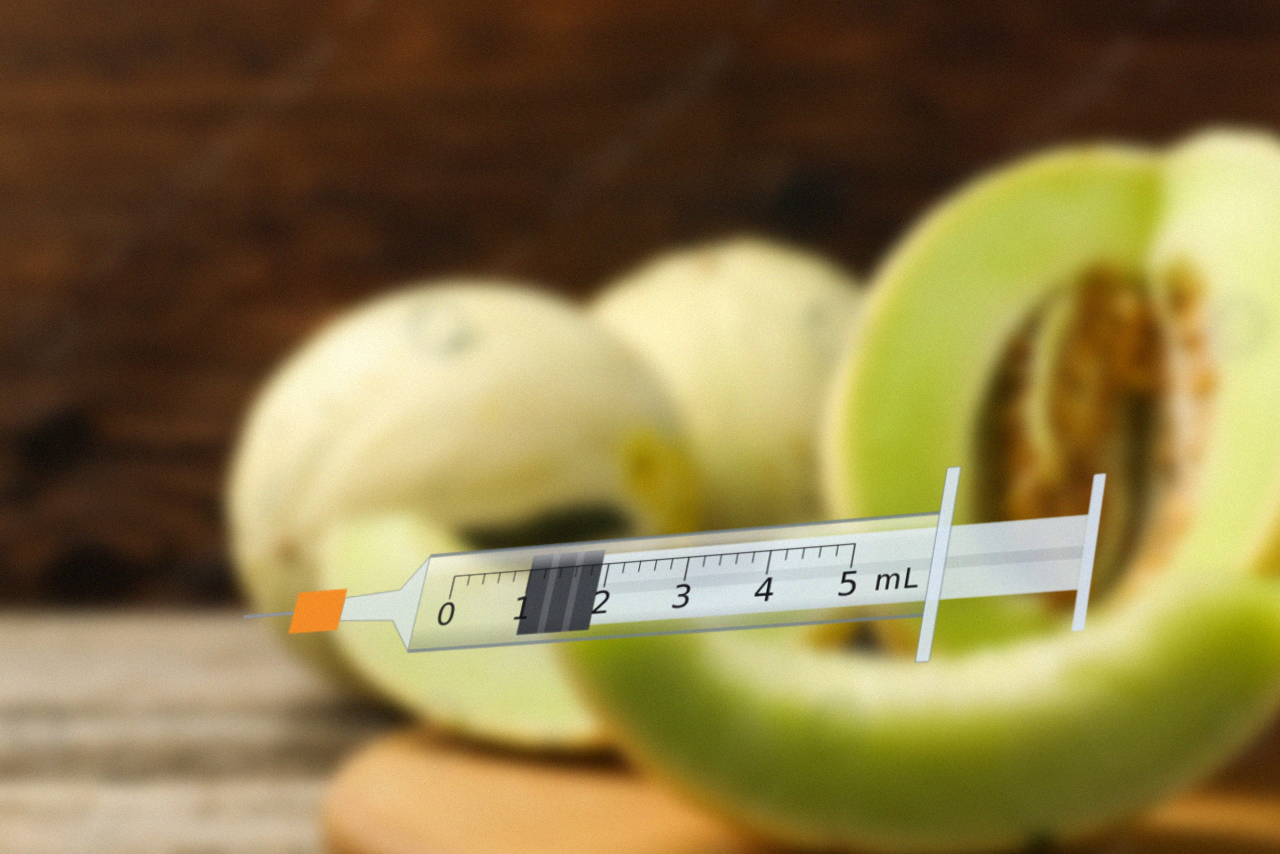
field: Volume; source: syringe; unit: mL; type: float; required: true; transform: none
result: 1 mL
